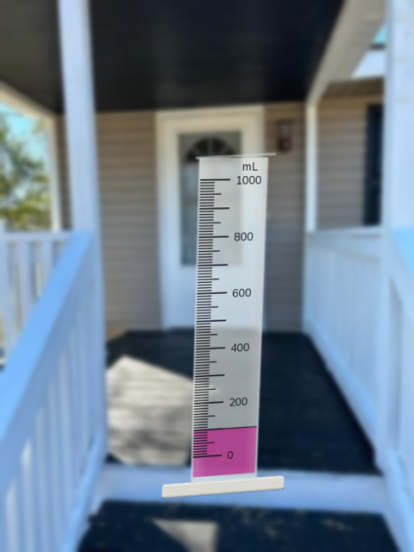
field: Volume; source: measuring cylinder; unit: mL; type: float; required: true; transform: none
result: 100 mL
